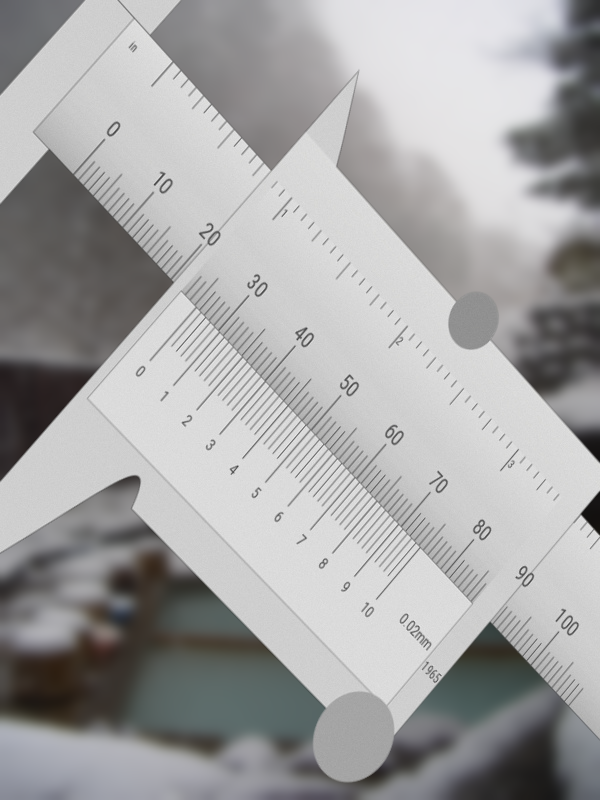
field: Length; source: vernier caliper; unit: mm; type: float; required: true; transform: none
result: 25.4 mm
